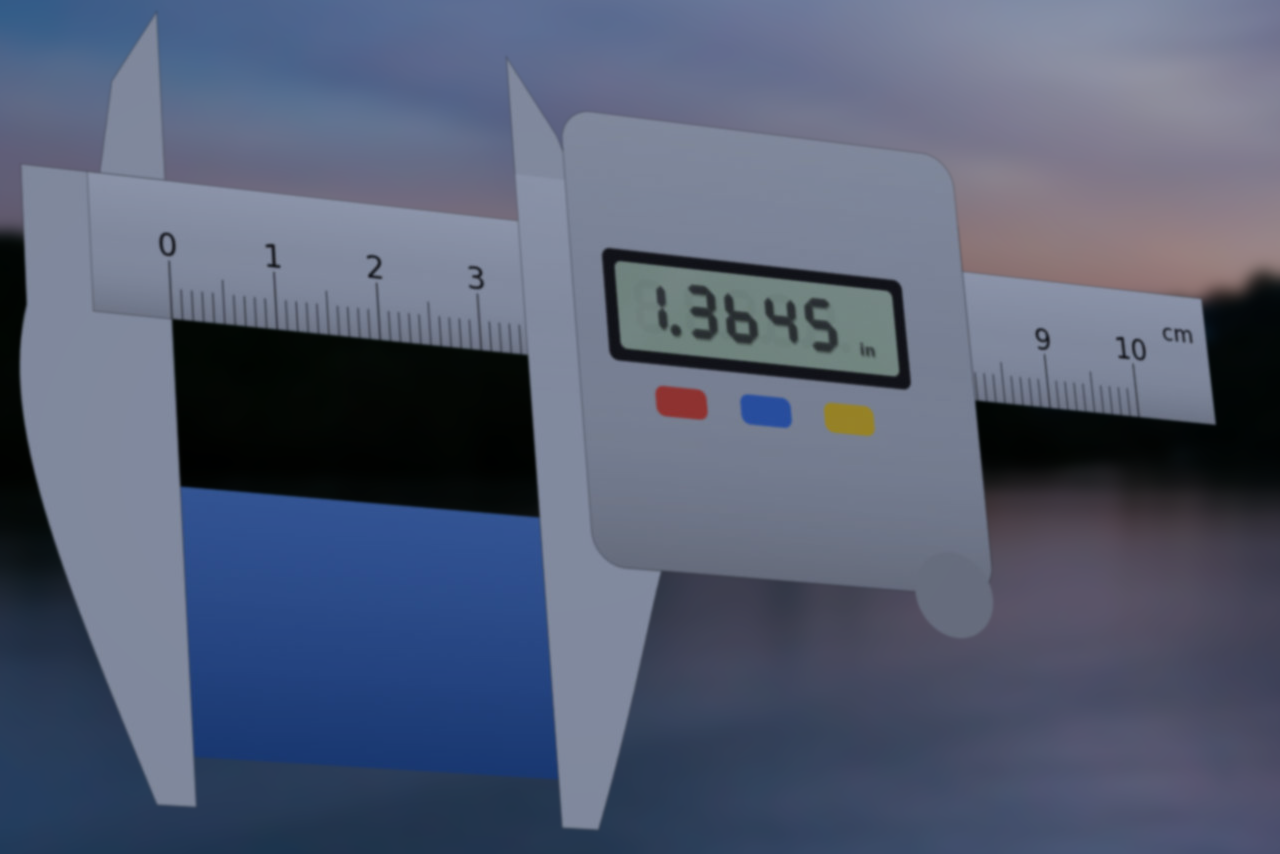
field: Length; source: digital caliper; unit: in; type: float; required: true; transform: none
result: 1.3645 in
